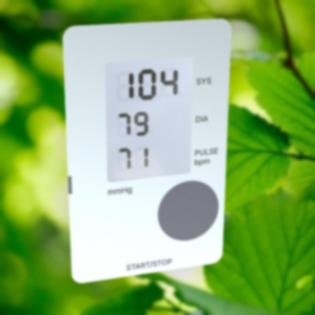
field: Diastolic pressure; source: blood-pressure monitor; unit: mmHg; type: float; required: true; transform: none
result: 79 mmHg
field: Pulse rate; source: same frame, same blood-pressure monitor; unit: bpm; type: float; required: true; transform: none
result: 71 bpm
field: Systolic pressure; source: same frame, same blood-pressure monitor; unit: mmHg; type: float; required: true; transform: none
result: 104 mmHg
